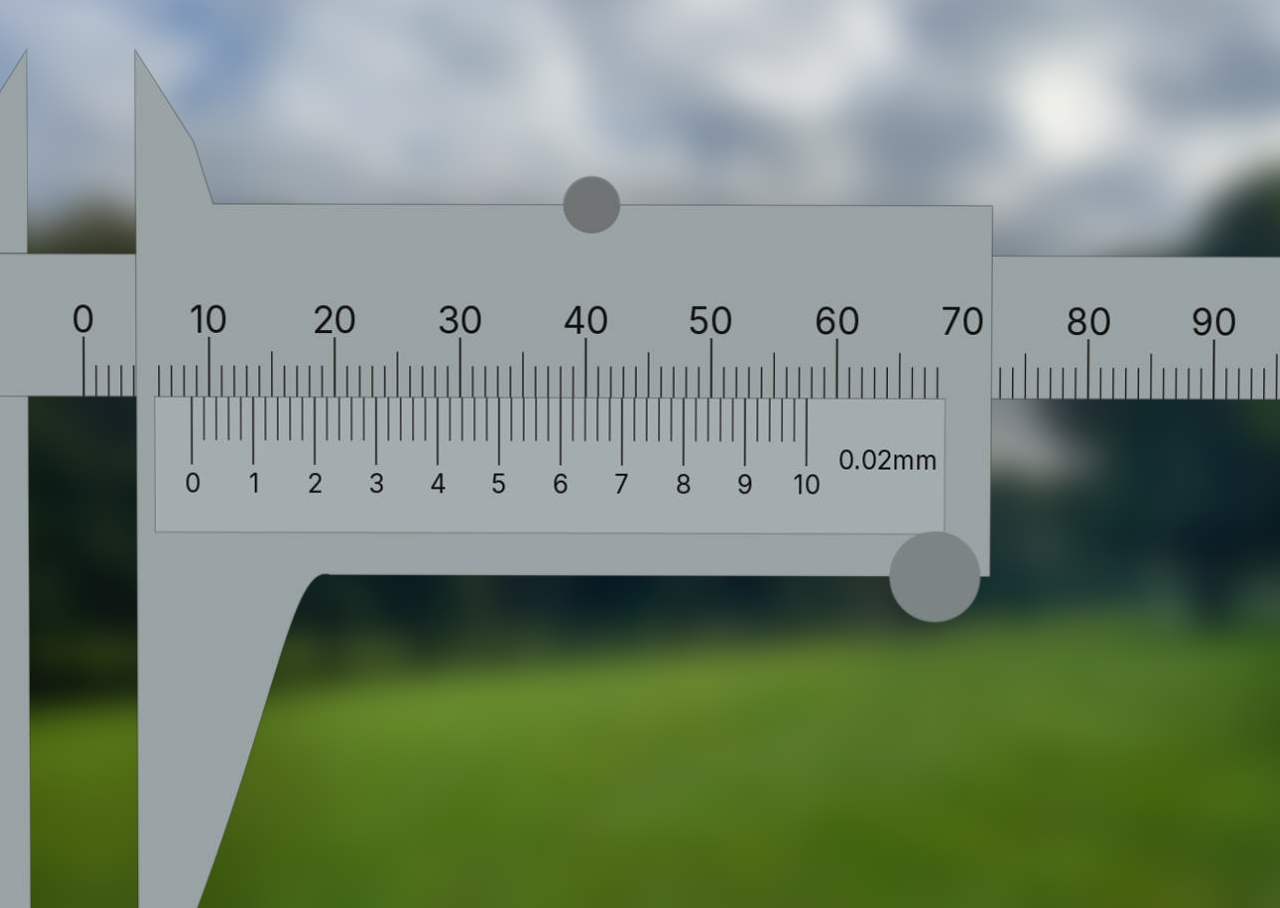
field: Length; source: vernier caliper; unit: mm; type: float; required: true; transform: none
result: 8.6 mm
